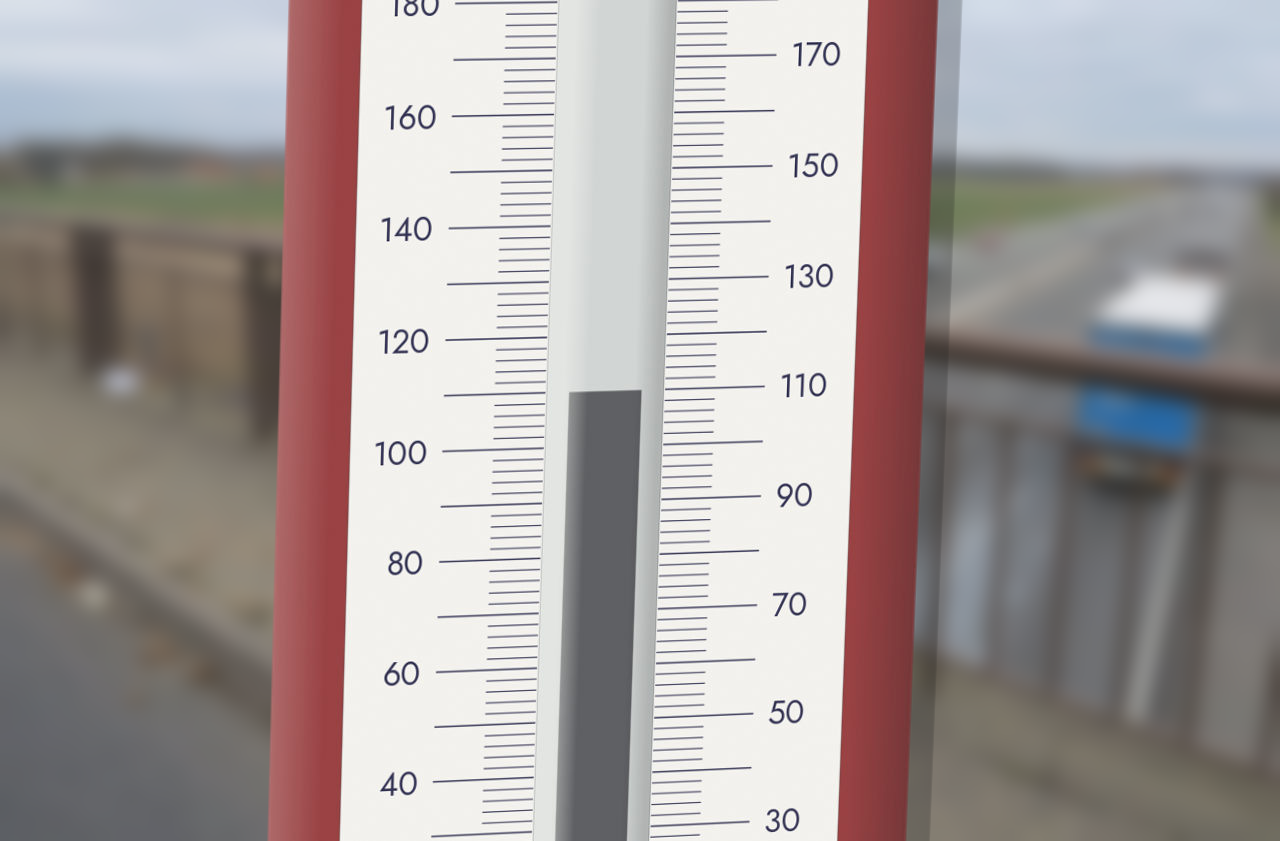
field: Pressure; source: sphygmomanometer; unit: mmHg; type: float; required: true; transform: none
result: 110 mmHg
